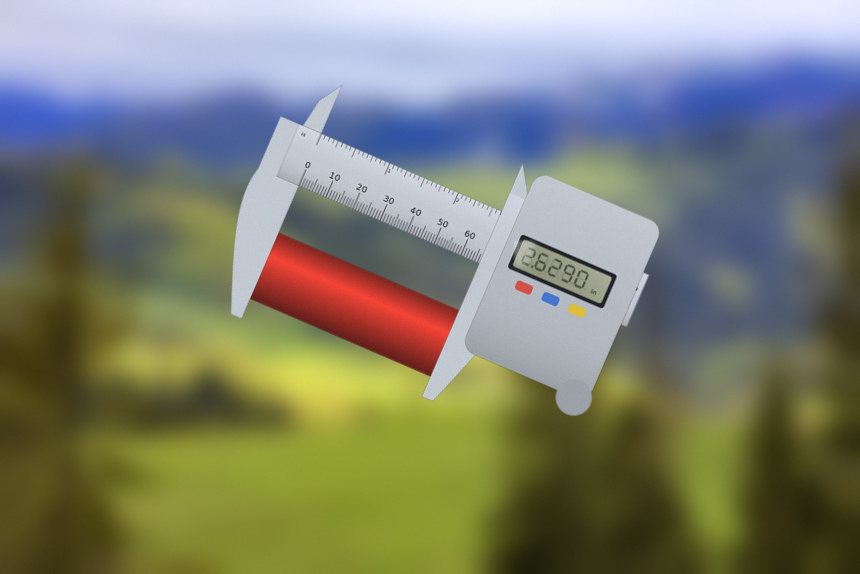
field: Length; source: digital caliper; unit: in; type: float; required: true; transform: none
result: 2.6290 in
